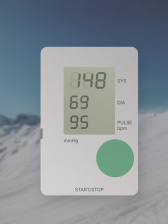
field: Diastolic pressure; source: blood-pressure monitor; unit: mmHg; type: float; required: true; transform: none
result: 69 mmHg
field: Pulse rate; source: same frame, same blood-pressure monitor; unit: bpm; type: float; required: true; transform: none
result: 95 bpm
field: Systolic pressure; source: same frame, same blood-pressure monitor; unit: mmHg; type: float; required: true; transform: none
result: 148 mmHg
